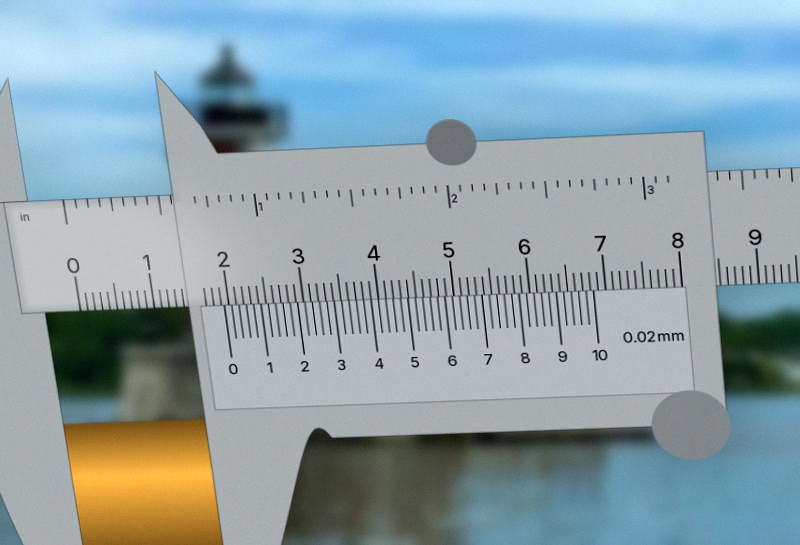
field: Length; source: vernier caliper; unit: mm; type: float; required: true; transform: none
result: 19.4 mm
